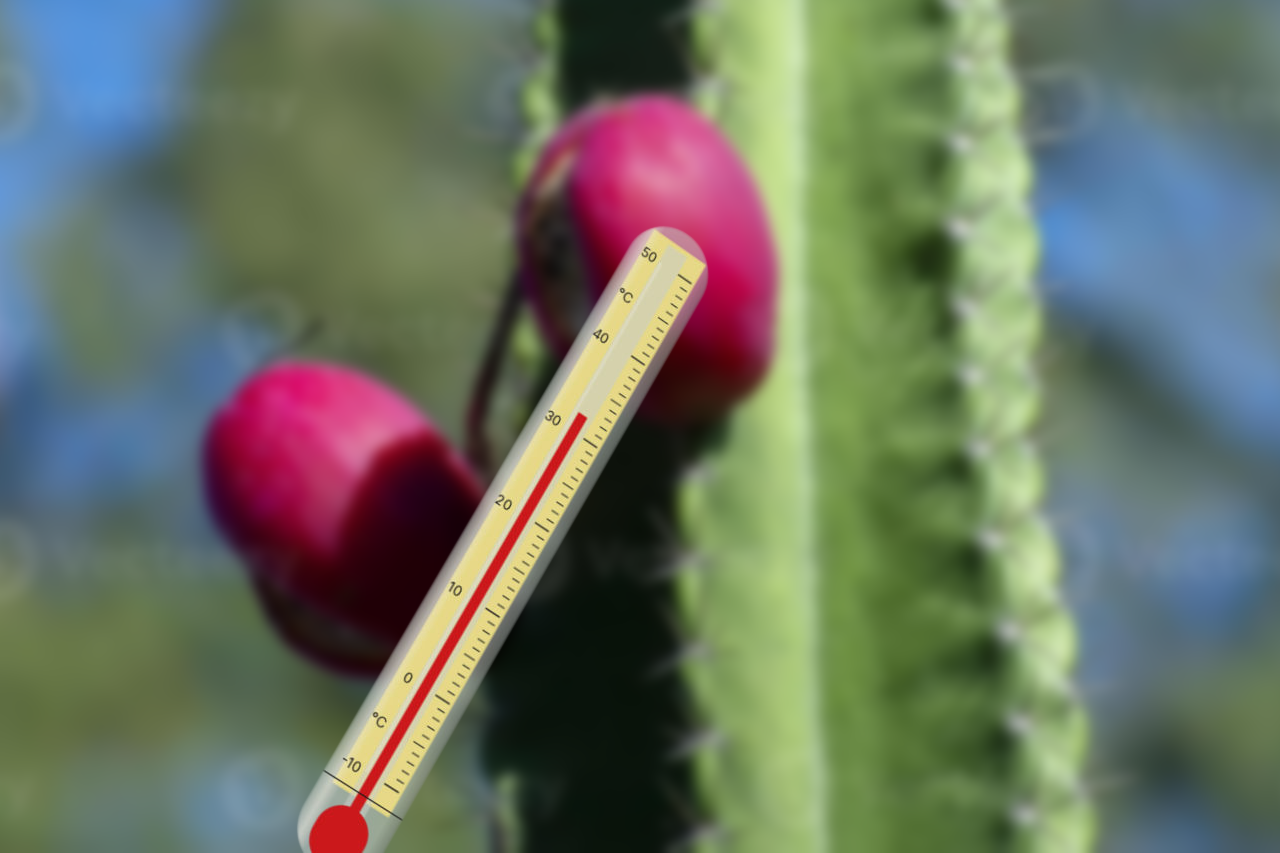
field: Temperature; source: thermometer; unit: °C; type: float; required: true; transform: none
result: 32 °C
